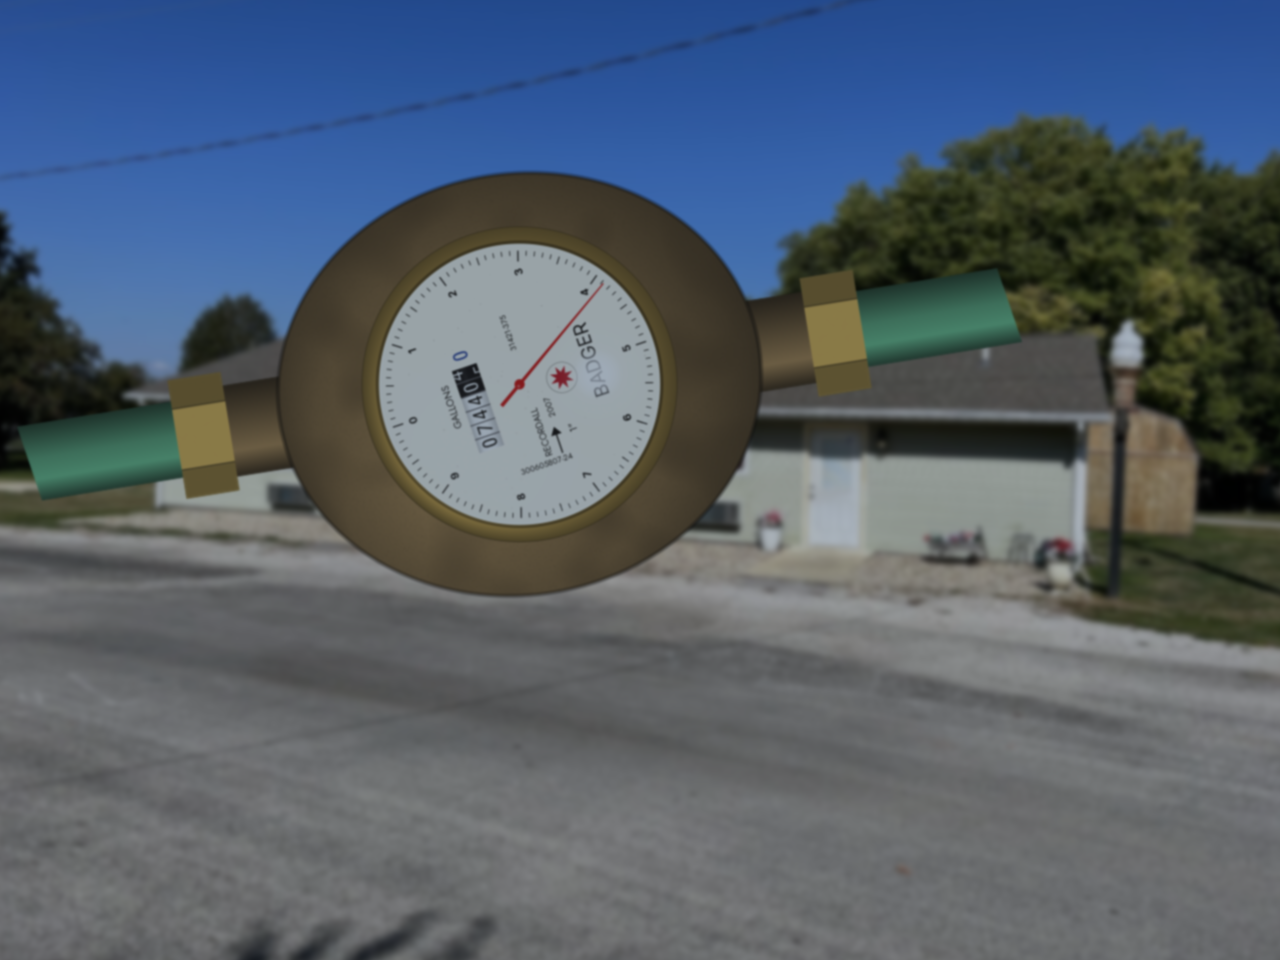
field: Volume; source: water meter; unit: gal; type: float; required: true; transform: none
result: 744044.1 gal
